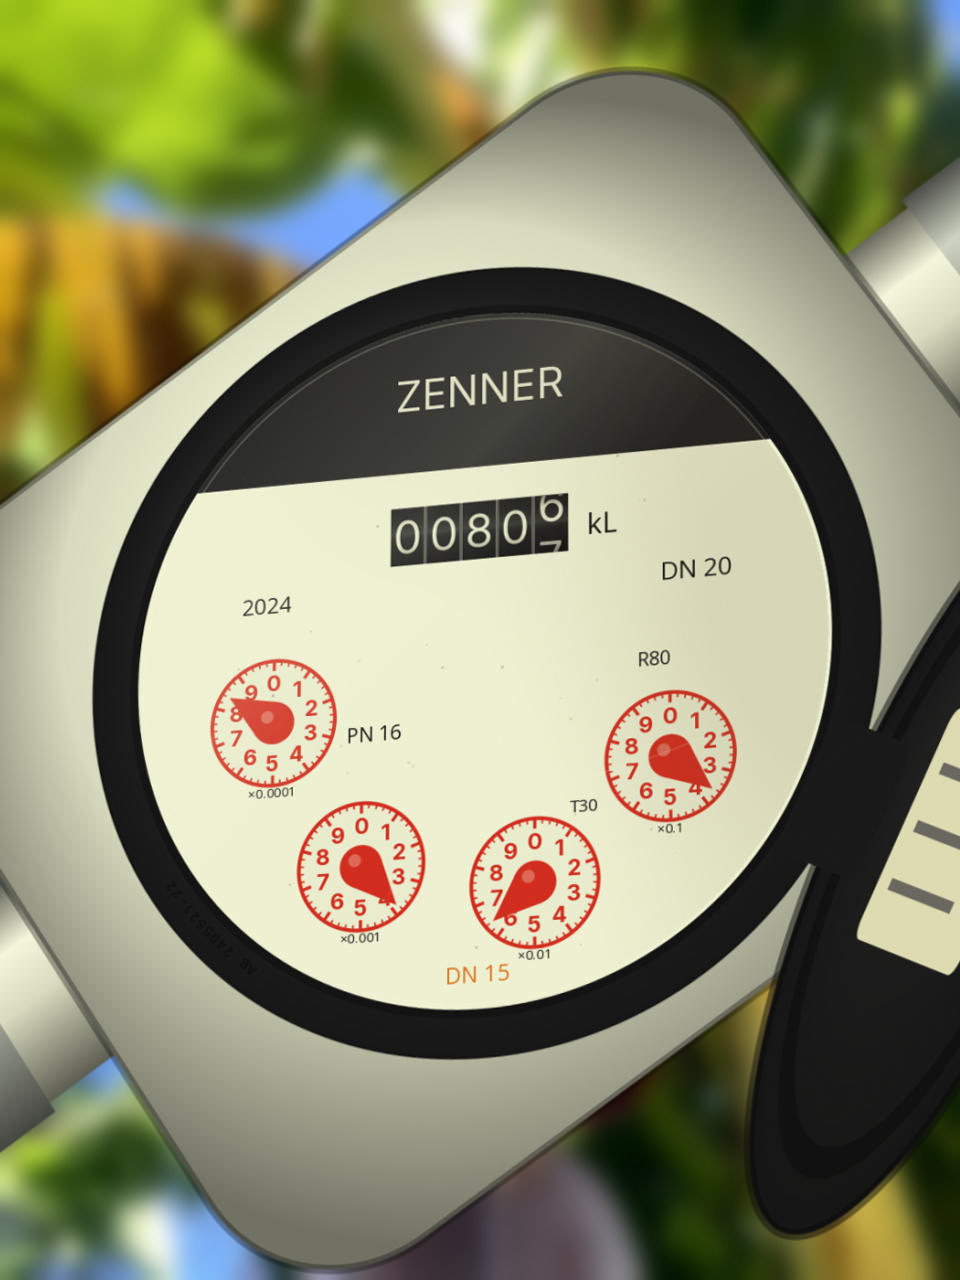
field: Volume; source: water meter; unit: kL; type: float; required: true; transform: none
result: 806.3638 kL
